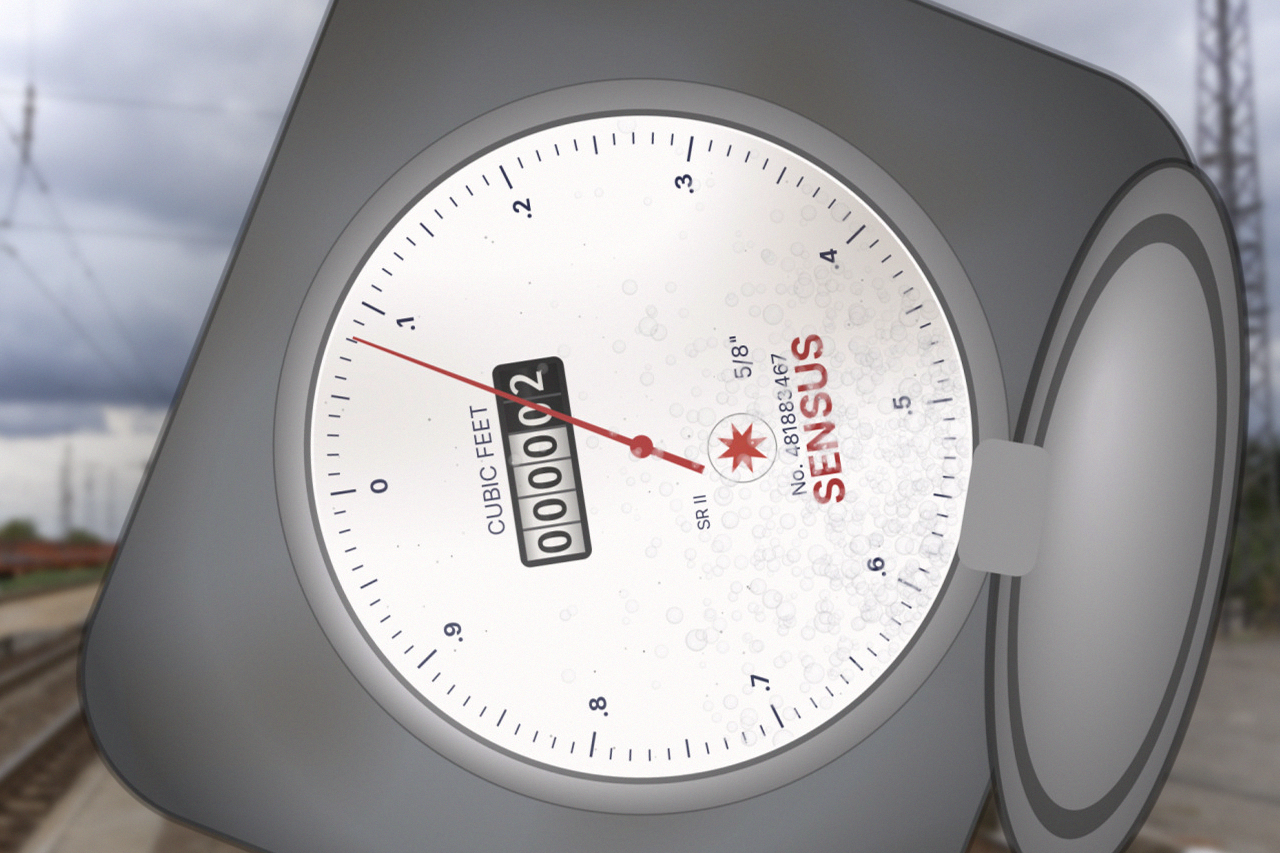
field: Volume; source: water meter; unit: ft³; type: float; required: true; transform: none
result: 2.08 ft³
